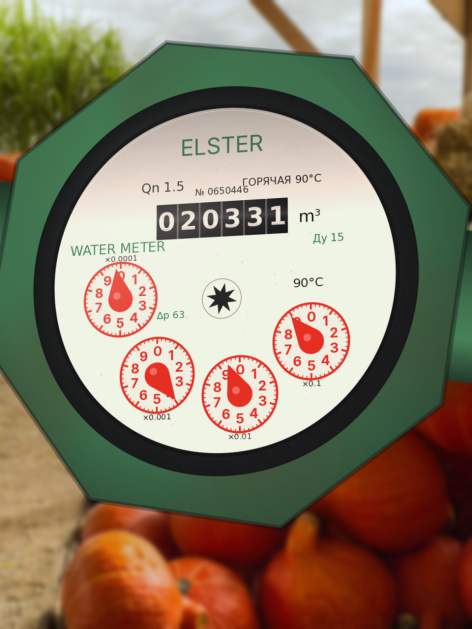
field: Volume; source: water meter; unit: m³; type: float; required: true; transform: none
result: 20331.8939 m³
